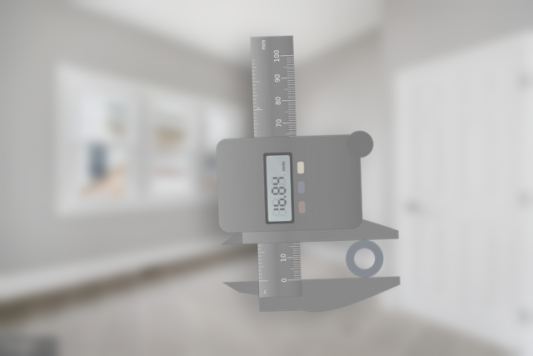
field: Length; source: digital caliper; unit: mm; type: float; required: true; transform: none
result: 16.84 mm
